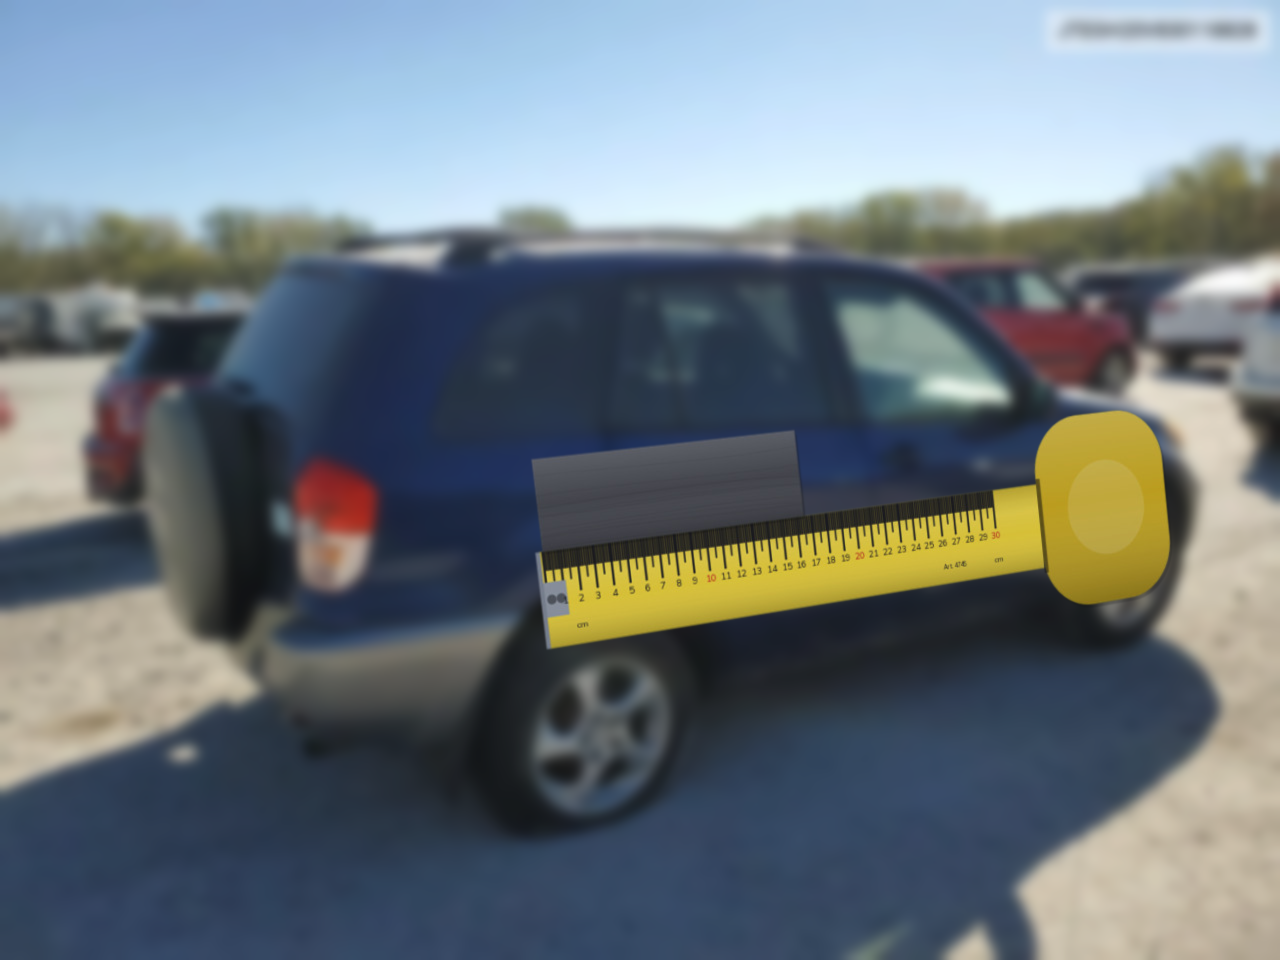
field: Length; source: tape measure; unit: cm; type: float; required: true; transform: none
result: 16.5 cm
